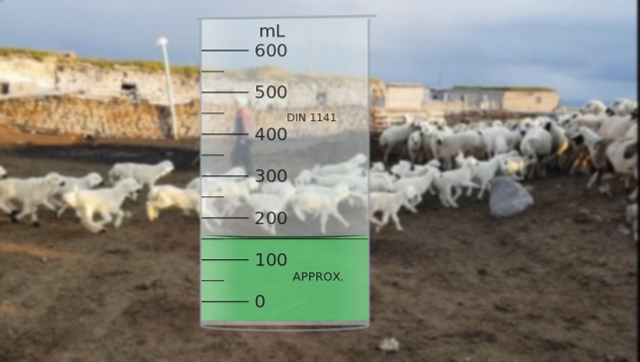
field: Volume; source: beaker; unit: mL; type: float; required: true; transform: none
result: 150 mL
